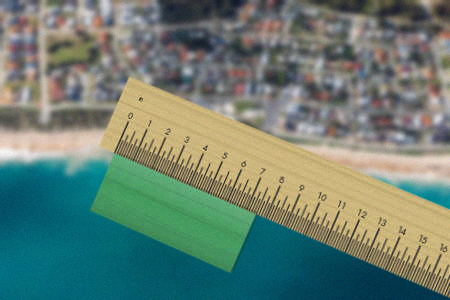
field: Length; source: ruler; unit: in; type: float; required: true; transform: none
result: 7.5 in
